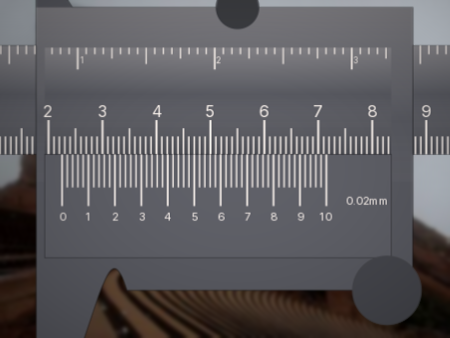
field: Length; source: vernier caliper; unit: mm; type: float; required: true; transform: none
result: 22.5 mm
